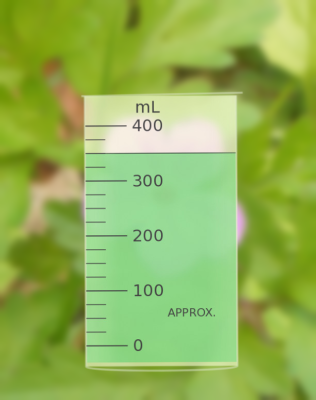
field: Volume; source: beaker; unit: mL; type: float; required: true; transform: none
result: 350 mL
